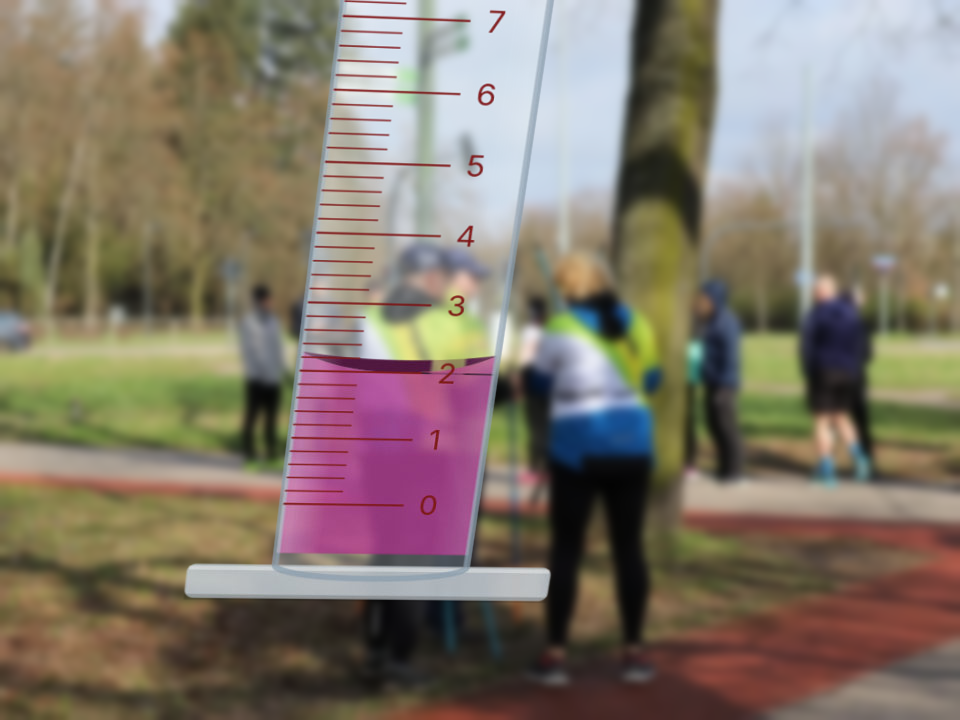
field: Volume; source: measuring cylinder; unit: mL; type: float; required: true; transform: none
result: 2 mL
